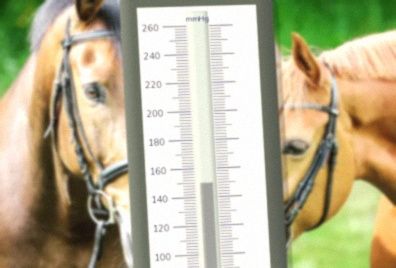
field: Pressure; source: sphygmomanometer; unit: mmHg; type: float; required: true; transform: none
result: 150 mmHg
